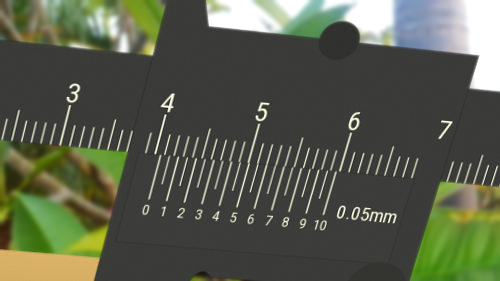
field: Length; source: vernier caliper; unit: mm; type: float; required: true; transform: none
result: 40.6 mm
